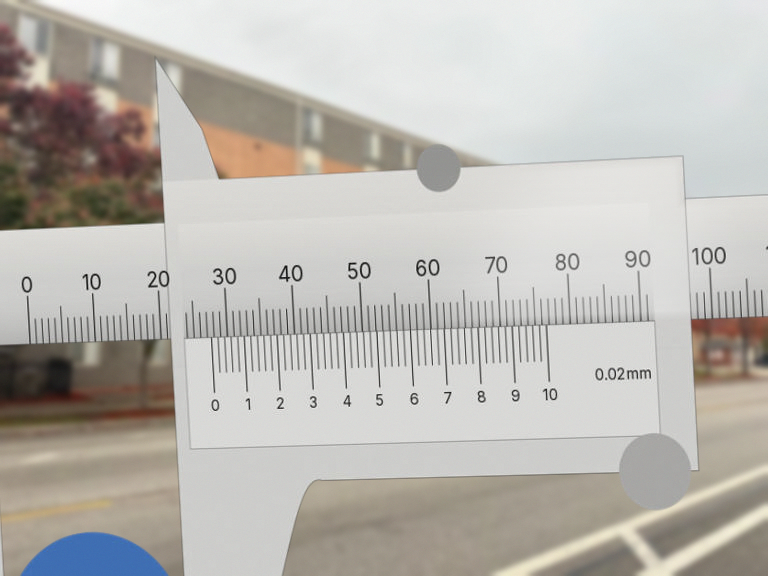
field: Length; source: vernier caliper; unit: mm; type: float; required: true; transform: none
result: 27.6 mm
